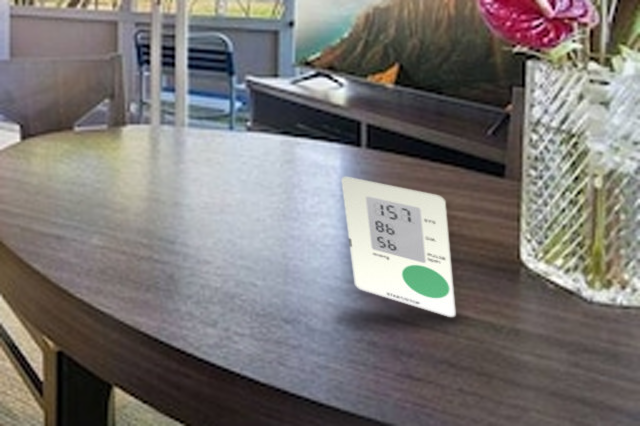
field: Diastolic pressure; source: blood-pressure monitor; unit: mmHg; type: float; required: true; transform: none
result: 86 mmHg
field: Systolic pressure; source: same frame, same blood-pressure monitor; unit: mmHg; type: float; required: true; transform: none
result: 157 mmHg
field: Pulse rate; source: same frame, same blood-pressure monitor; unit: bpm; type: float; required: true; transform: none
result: 56 bpm
